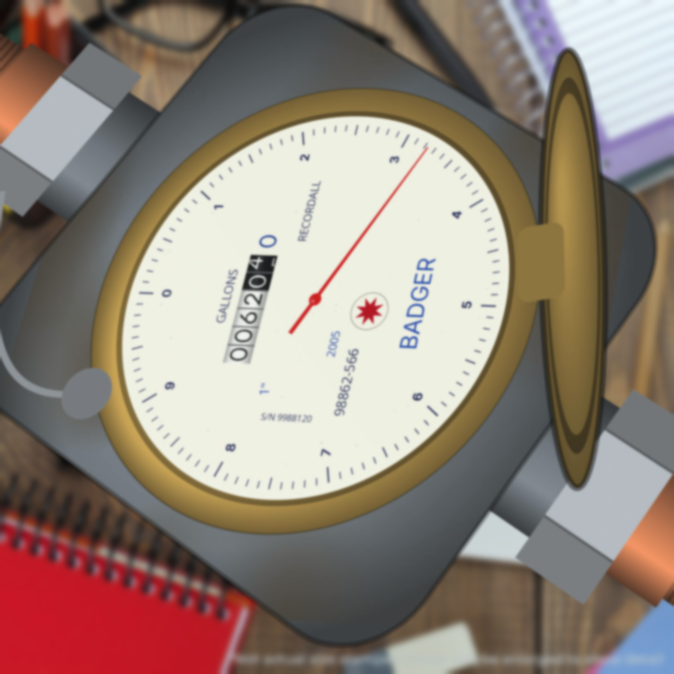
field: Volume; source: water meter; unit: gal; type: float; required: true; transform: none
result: 62043.2 gal
